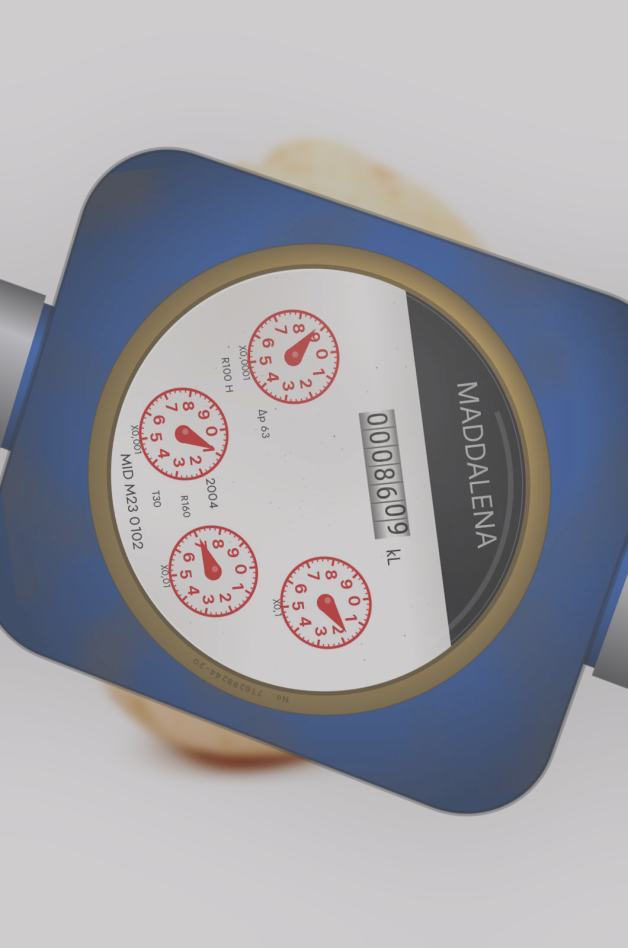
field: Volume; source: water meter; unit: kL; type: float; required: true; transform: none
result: 8609.1708 kL
